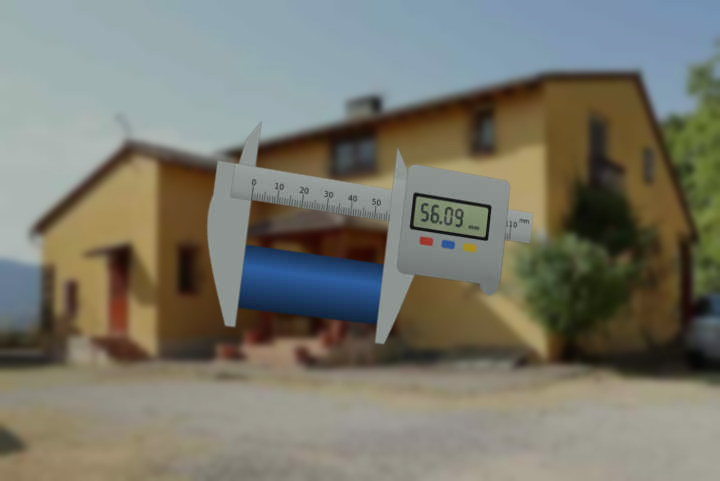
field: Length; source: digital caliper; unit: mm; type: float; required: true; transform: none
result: 56.09 mm
